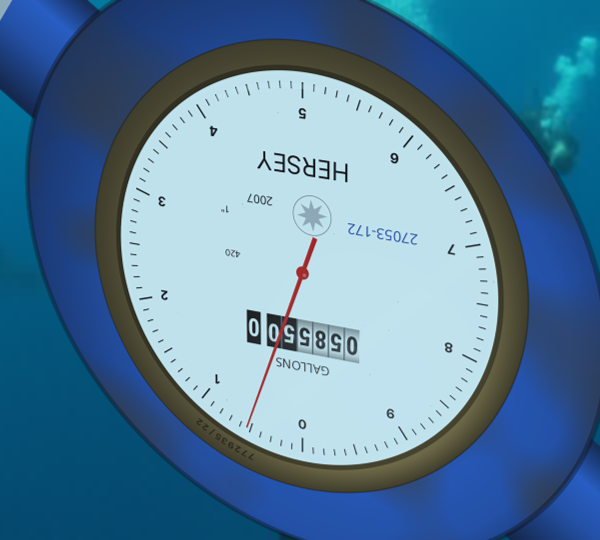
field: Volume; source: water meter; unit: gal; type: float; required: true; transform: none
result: 585500.5 gal
